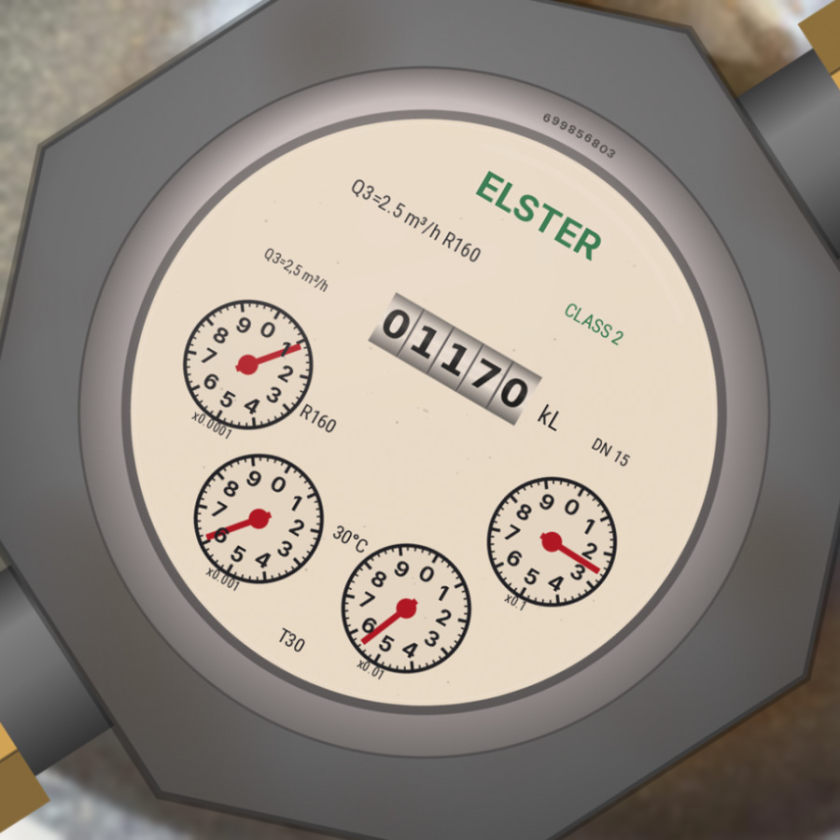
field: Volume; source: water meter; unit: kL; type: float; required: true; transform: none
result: 1170.2561 kL
